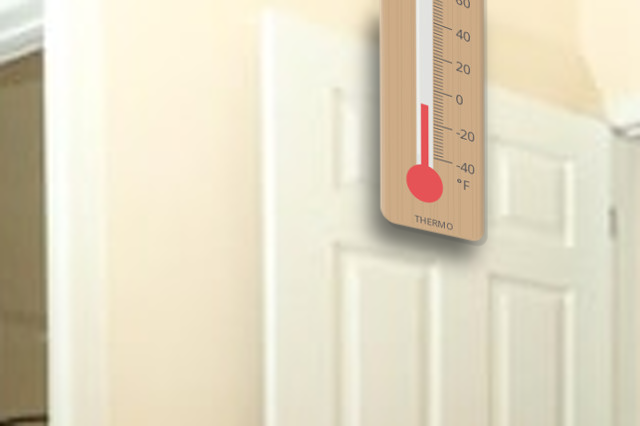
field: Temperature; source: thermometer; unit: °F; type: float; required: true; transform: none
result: -10 °F
